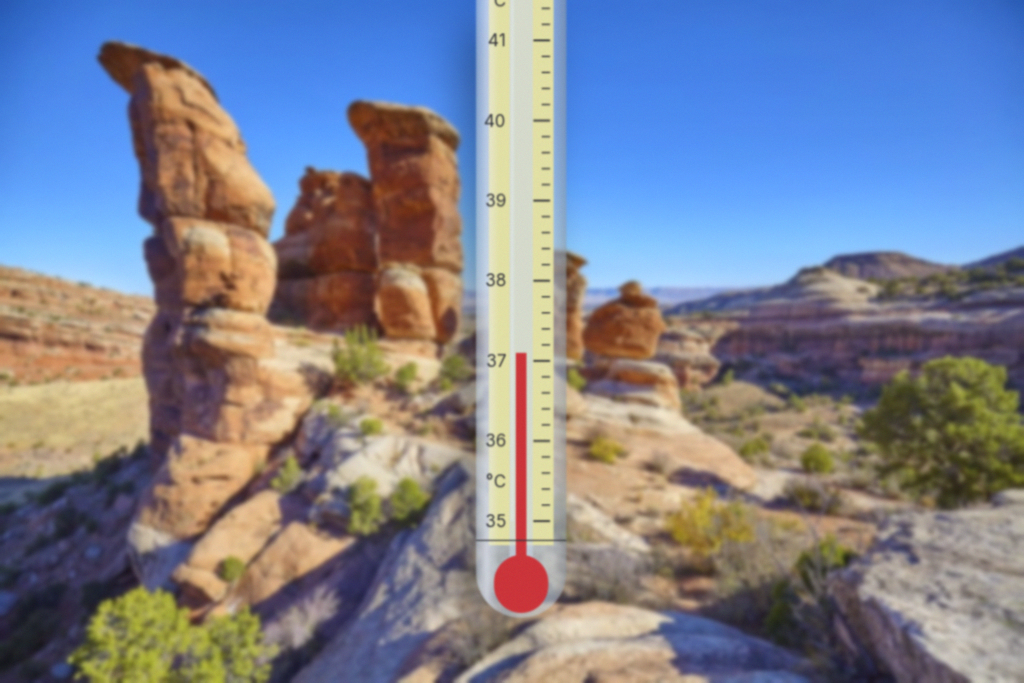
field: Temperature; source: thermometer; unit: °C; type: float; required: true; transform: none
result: 37.1 °C
